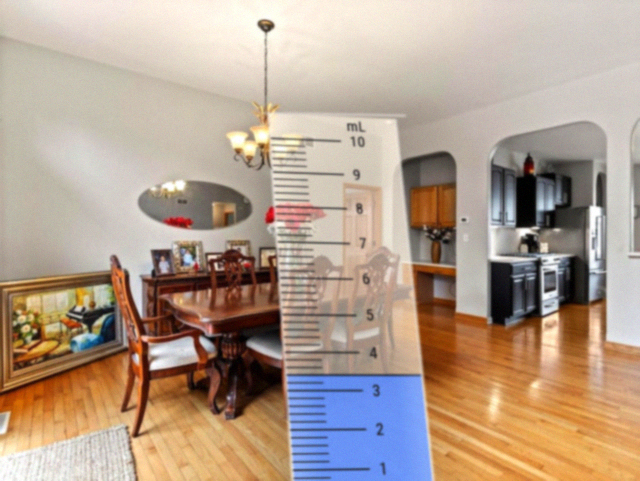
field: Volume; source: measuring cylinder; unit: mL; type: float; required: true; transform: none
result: 3.4 mL
